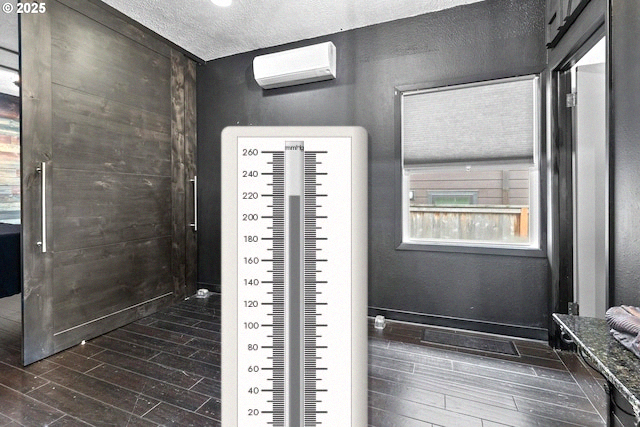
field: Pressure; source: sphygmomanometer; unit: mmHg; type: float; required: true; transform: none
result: 220 mmHg
